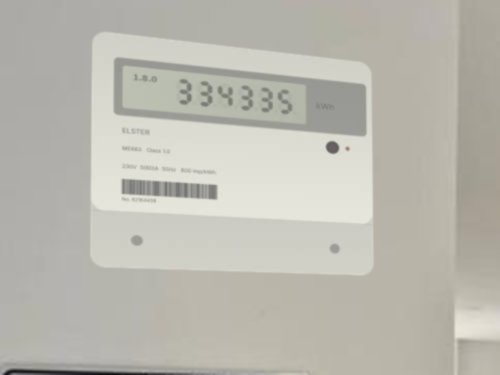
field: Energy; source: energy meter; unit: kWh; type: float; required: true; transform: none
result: 334335 kWh
